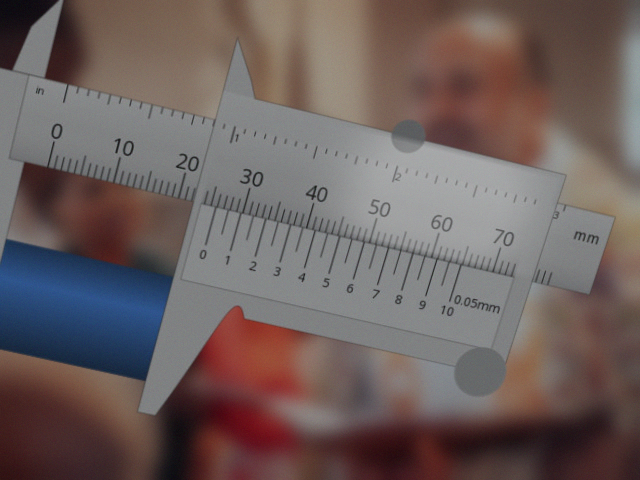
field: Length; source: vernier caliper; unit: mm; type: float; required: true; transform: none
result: 25.8 mm
